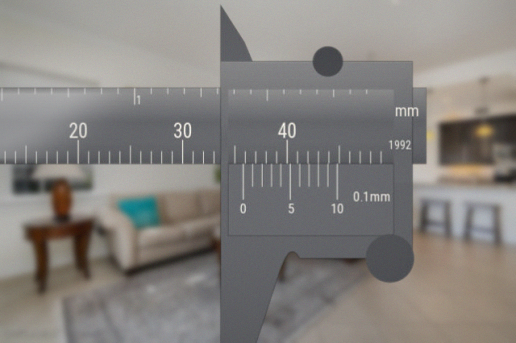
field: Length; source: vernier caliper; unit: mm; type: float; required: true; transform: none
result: 35.8 mm
